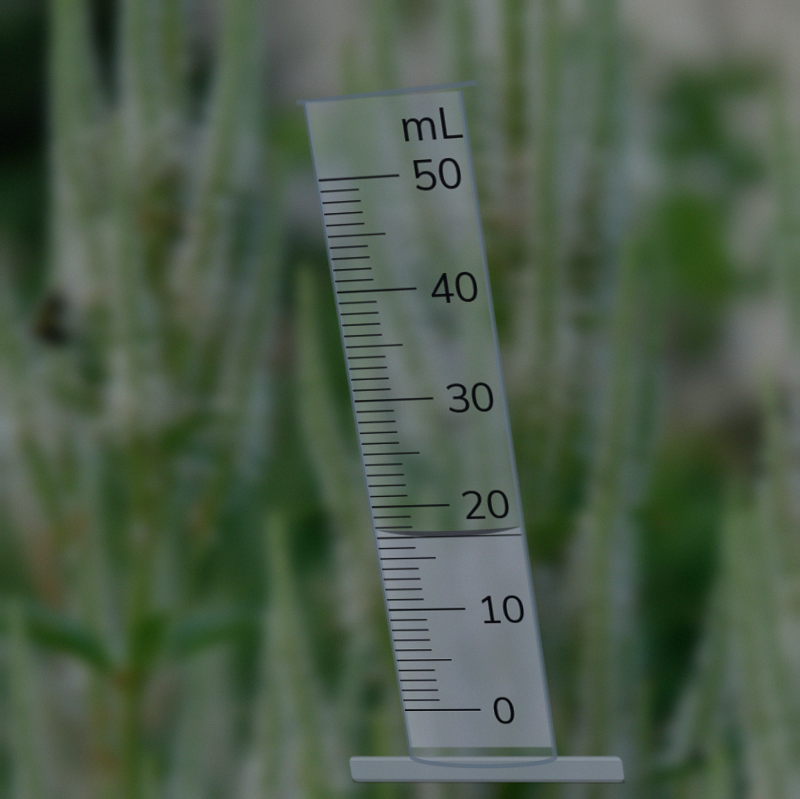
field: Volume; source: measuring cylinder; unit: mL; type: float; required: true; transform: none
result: 17 mL
